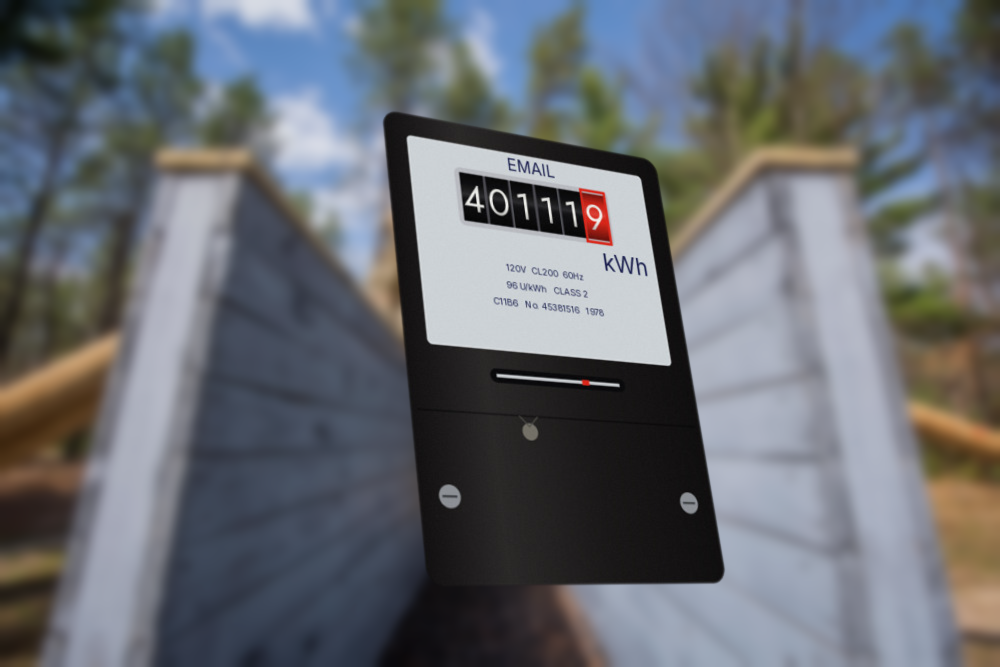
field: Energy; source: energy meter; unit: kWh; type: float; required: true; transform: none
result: 40111.9 kWh
